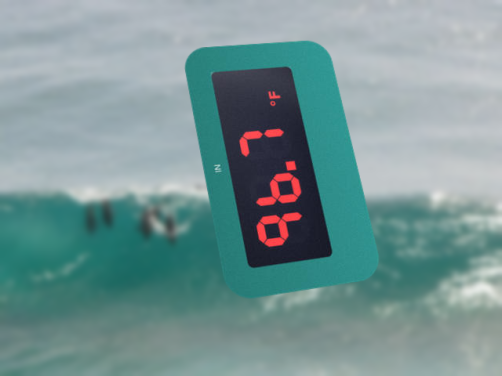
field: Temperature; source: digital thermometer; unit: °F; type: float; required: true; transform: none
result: 96.7 °F
